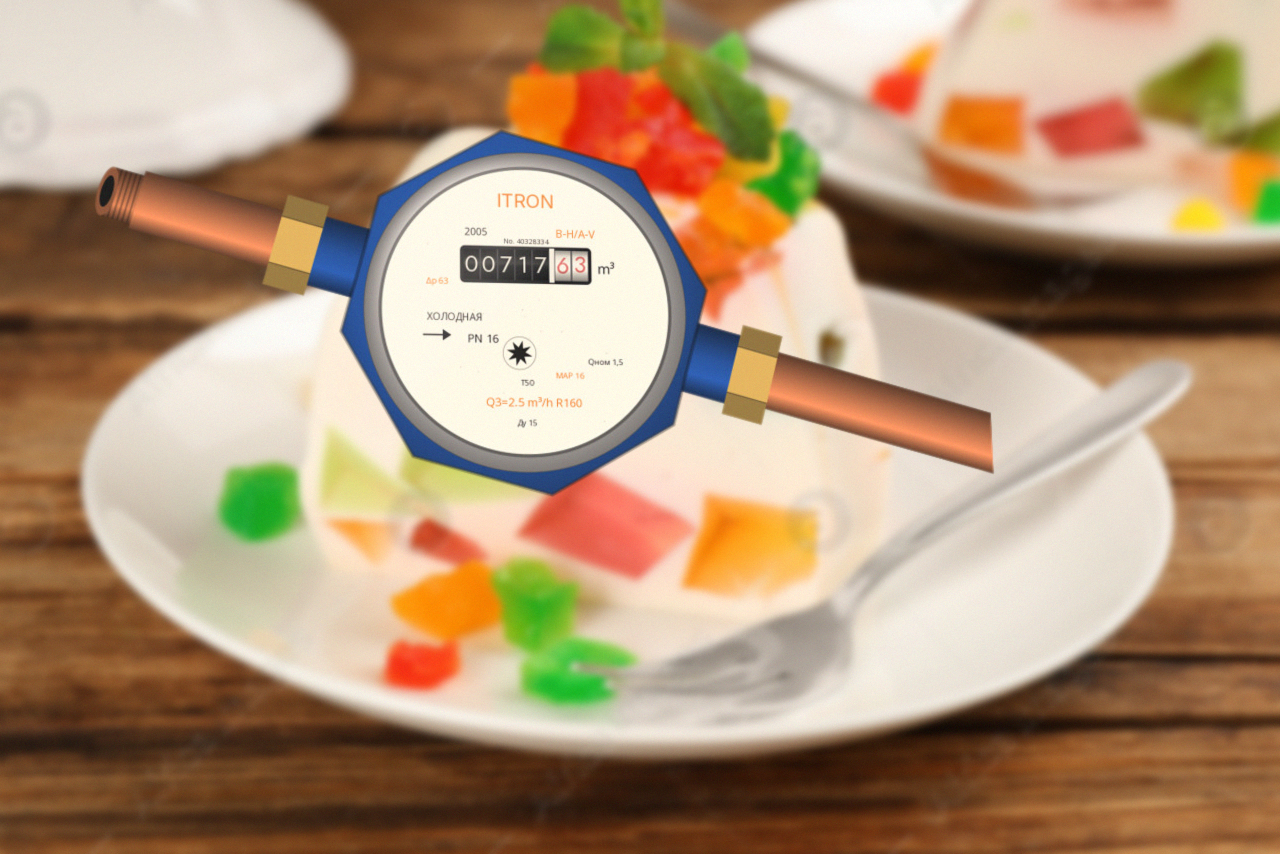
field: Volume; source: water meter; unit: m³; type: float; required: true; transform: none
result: 717.63 m³
